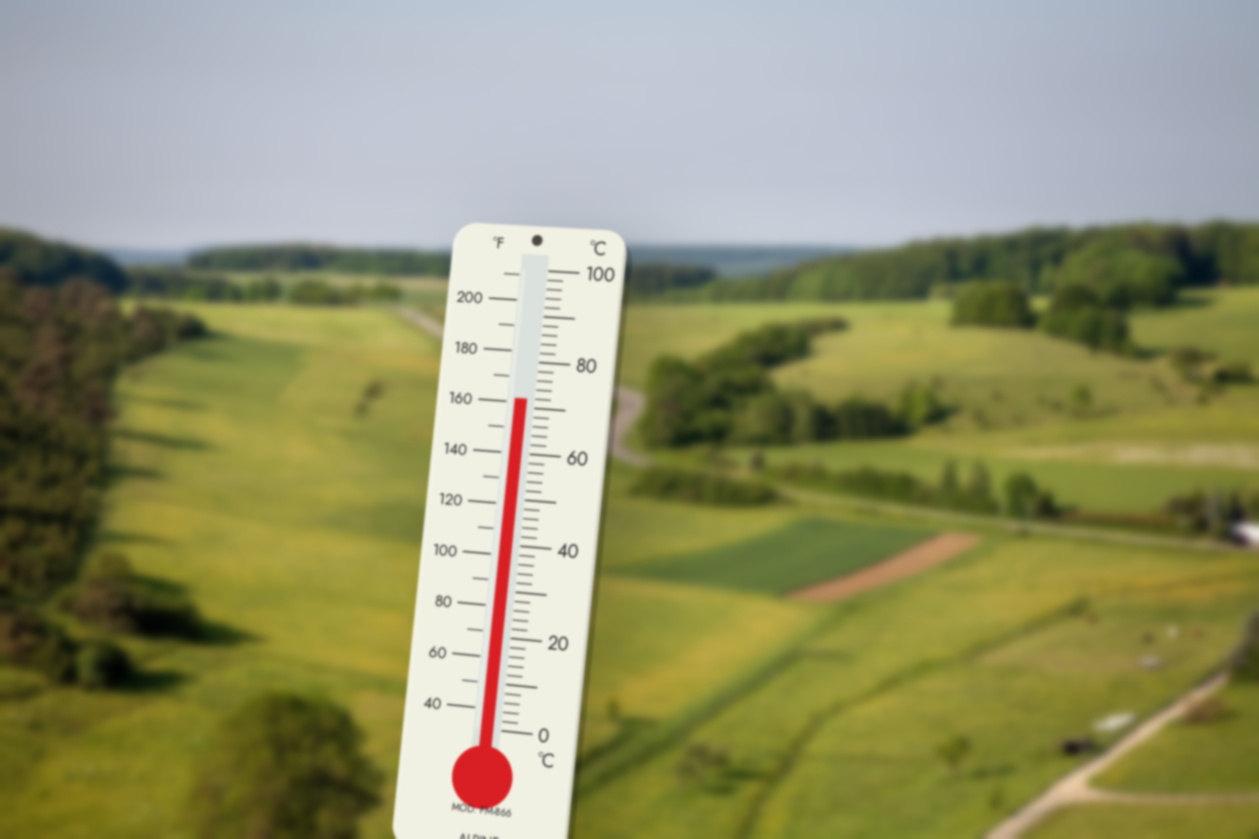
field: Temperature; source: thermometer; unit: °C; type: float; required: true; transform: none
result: 72 °C
